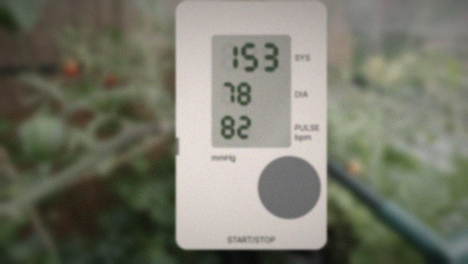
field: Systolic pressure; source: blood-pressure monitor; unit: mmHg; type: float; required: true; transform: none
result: 153 mmHg
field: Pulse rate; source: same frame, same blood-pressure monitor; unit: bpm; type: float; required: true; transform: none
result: 82 bpm
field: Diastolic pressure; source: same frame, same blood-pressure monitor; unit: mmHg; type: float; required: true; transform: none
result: 78 mmHg
